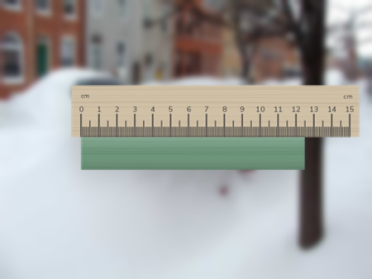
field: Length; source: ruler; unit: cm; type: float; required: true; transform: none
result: 12.5 cm
